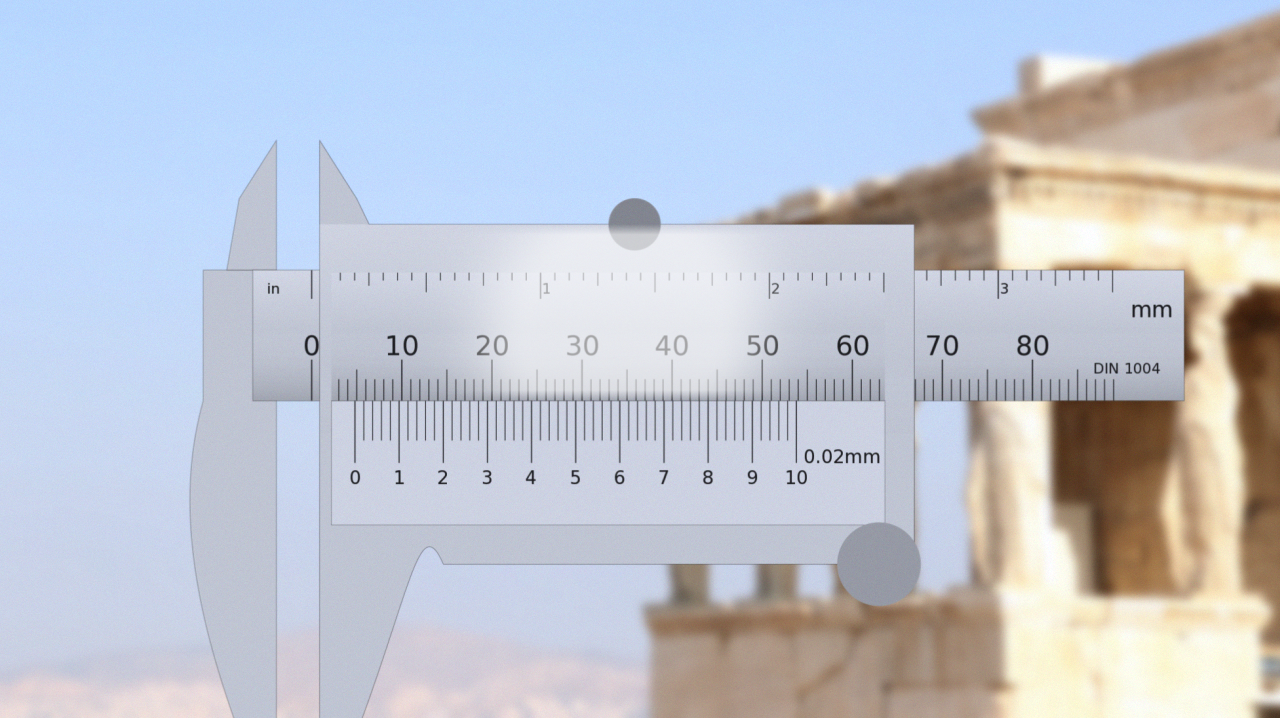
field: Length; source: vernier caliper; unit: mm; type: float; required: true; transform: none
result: 4.8 mm
